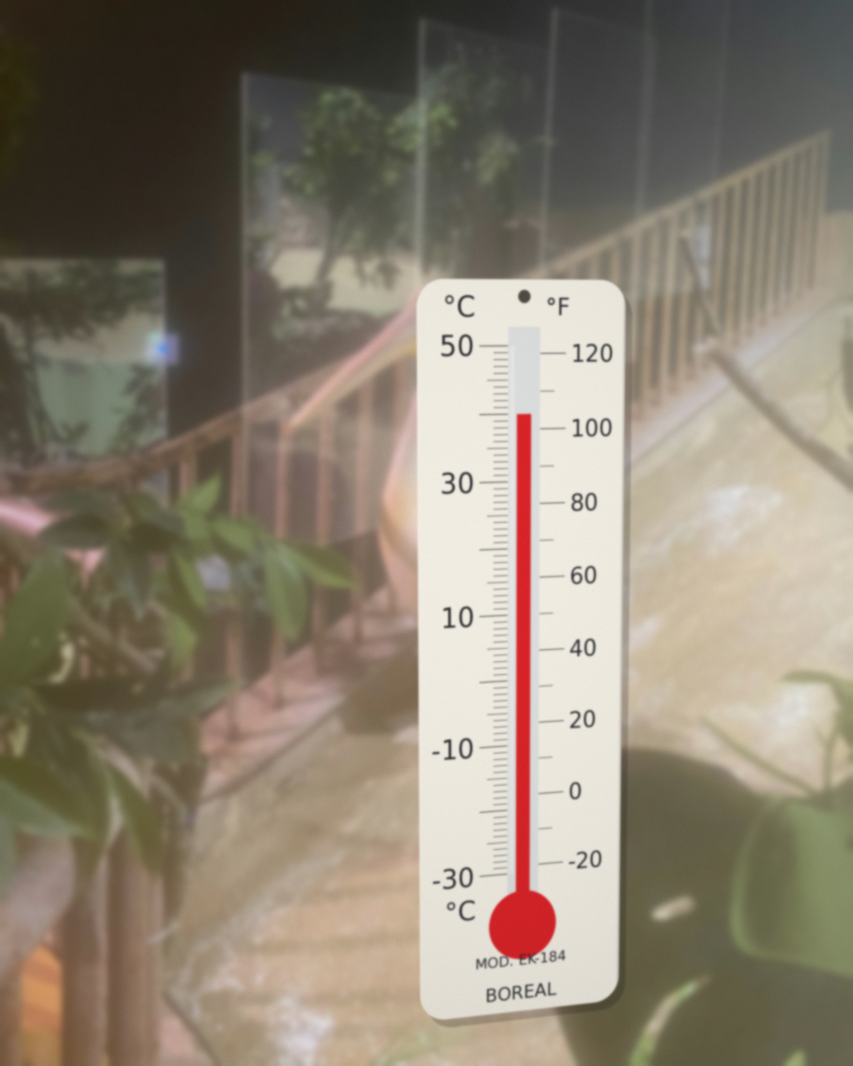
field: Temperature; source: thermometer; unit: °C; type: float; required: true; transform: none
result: 40 °C
